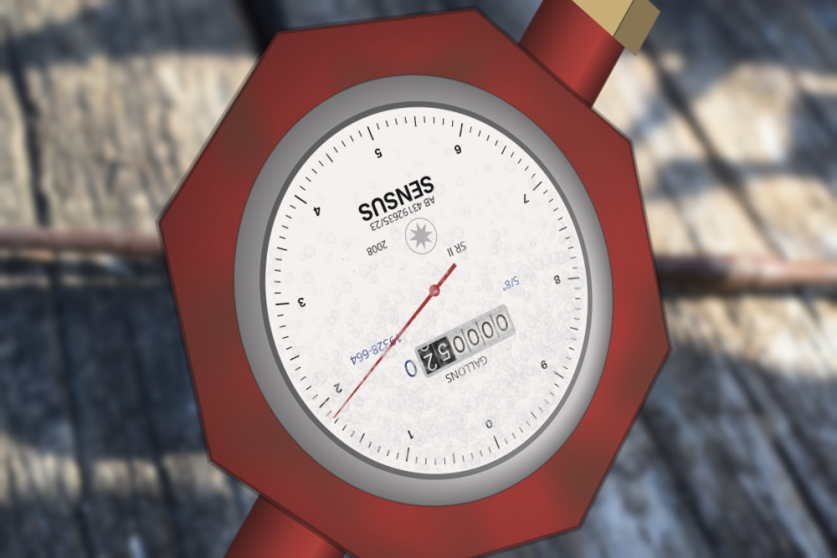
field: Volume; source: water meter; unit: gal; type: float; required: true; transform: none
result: 521.8 gal
